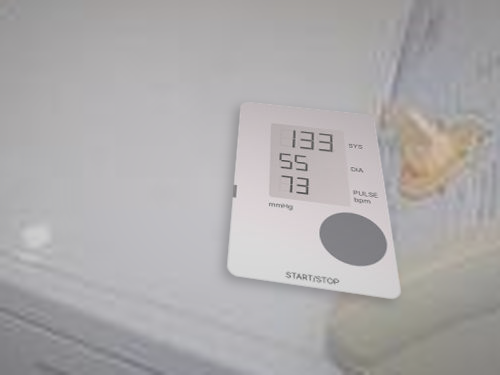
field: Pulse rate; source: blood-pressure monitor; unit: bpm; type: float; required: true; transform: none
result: 73 bpm
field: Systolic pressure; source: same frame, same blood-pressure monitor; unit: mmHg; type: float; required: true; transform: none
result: 133 mmHg
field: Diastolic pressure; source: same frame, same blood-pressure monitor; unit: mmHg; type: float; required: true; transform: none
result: 55 mmHg
